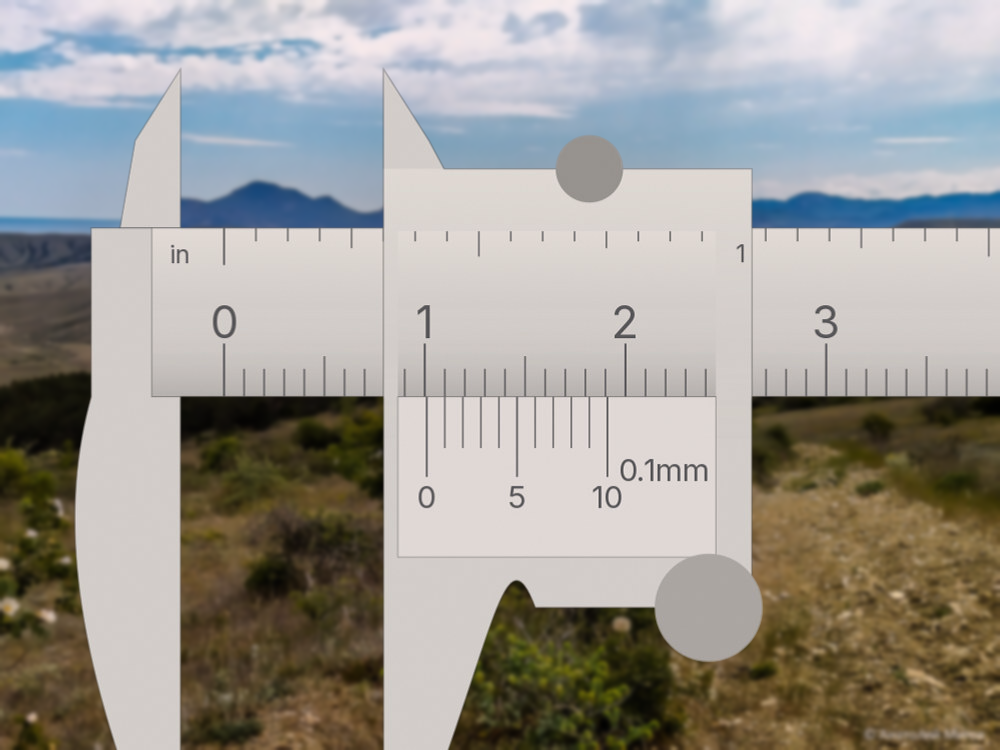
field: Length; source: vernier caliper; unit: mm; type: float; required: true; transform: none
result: 10.1 mm
